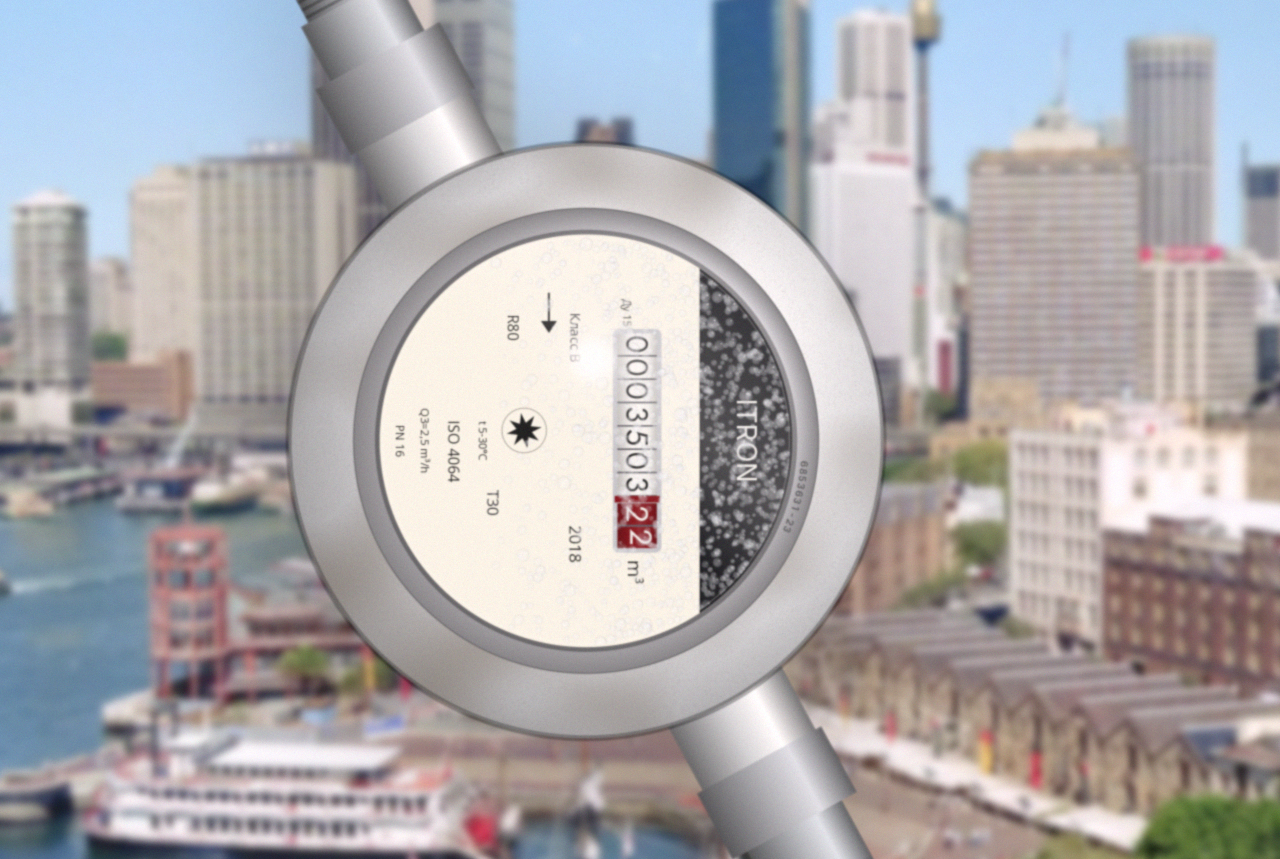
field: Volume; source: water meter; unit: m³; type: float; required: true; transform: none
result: 3503.22 m³
